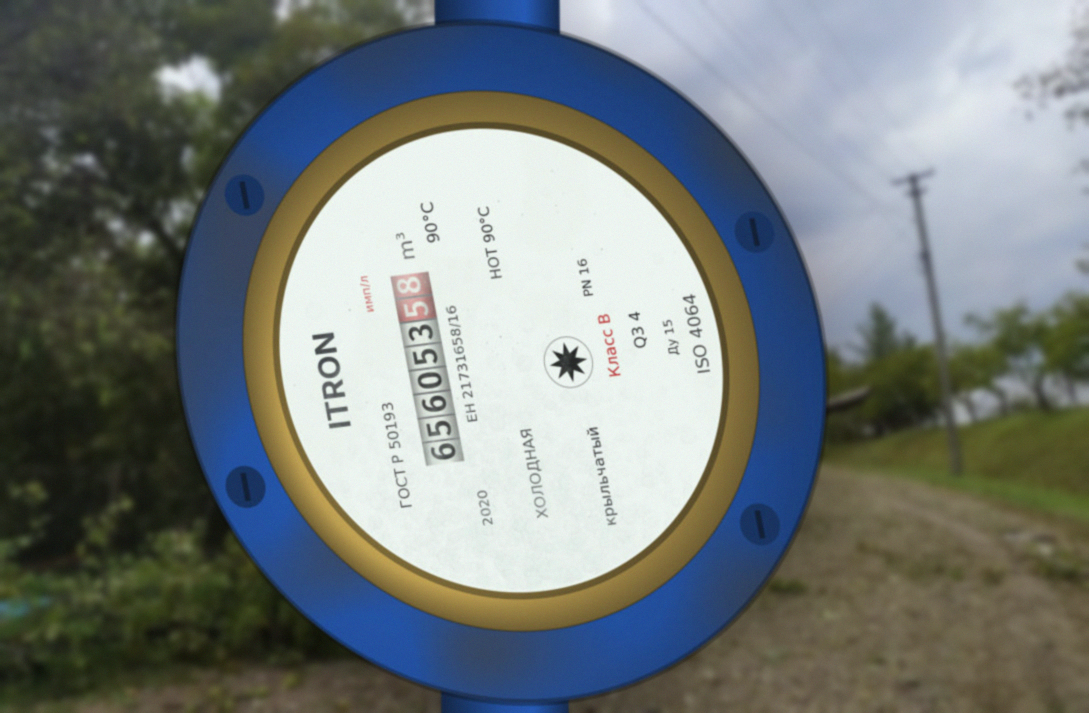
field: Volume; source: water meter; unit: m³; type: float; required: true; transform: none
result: 656053.58 m³
